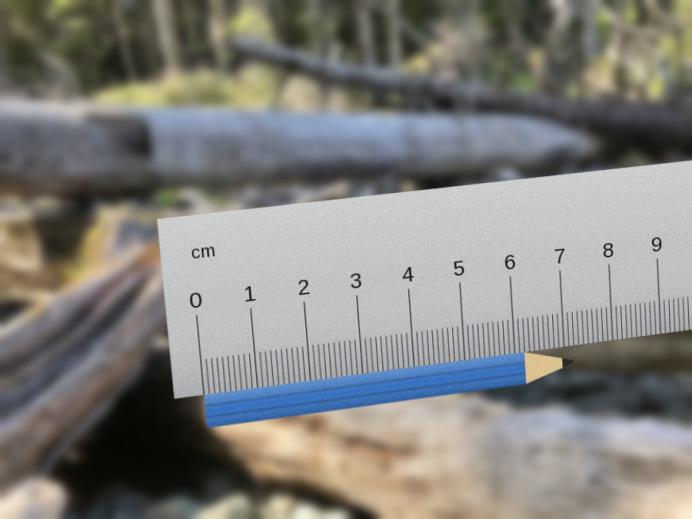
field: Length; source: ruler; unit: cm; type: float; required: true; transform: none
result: 7.2 cm
